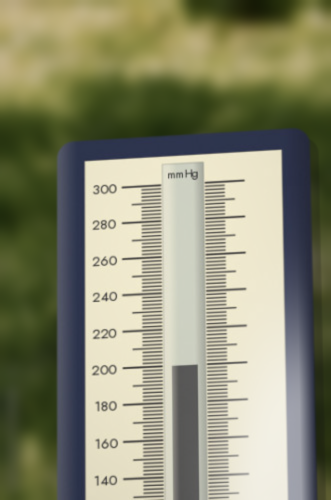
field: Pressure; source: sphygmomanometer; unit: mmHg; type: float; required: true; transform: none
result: 200 mmHg
